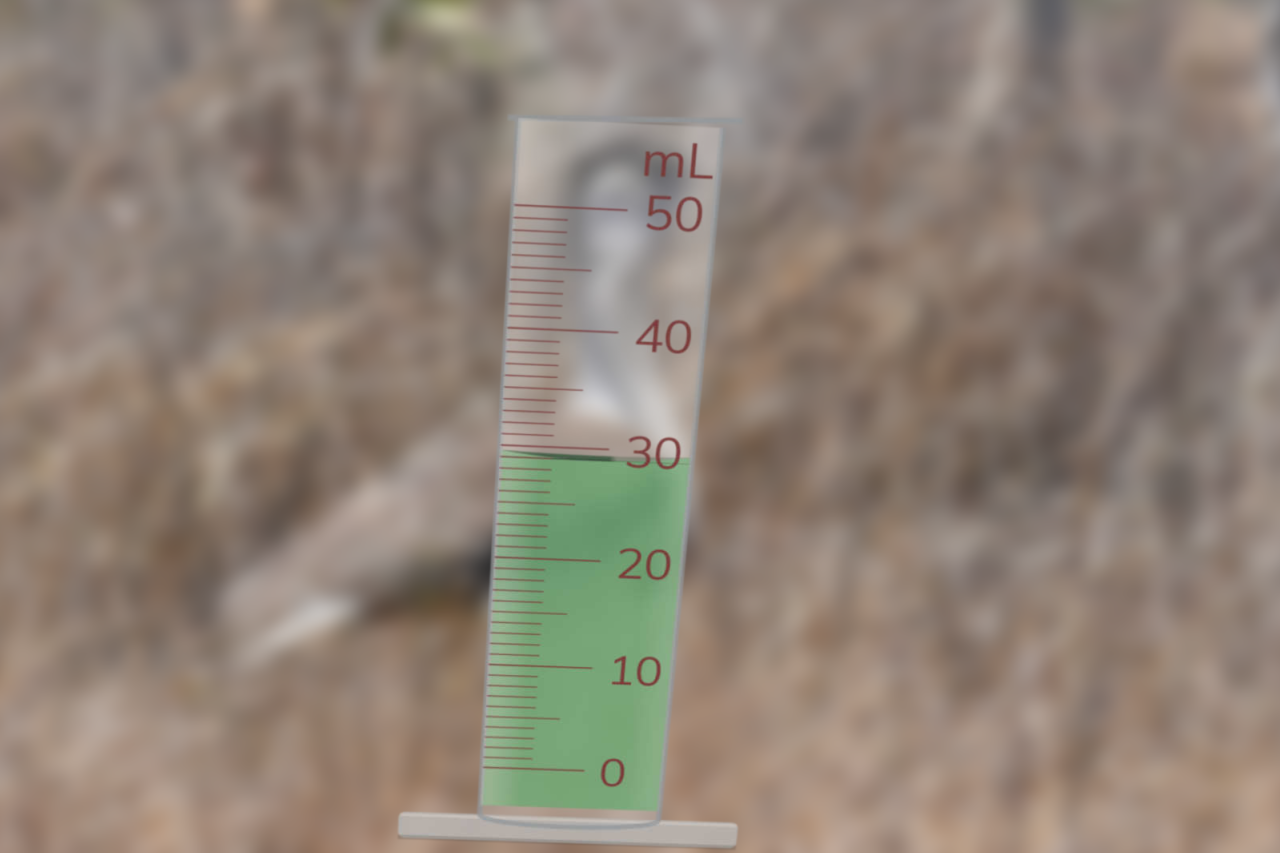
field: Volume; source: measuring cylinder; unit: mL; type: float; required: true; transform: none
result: 29 mL
